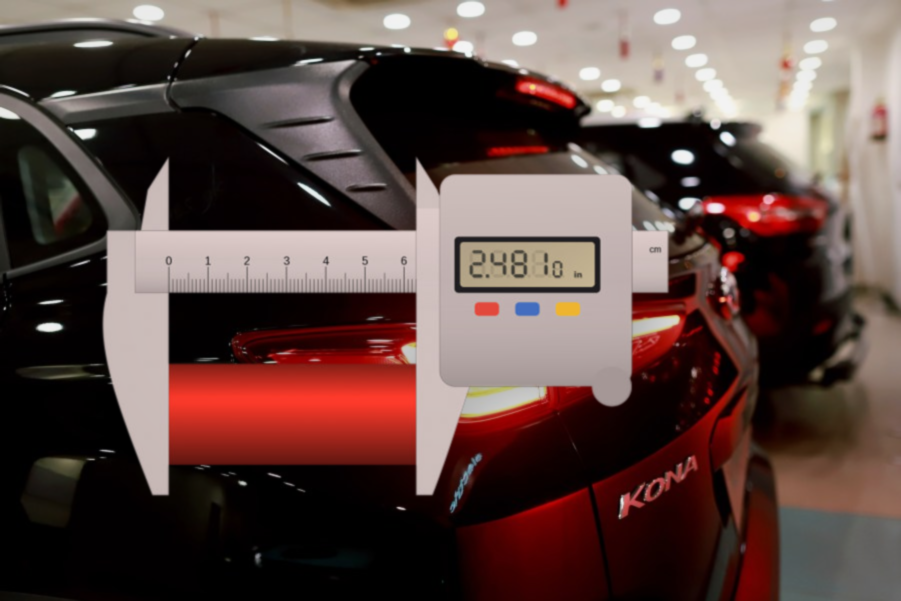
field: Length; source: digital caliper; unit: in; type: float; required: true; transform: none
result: 2.4810 in
